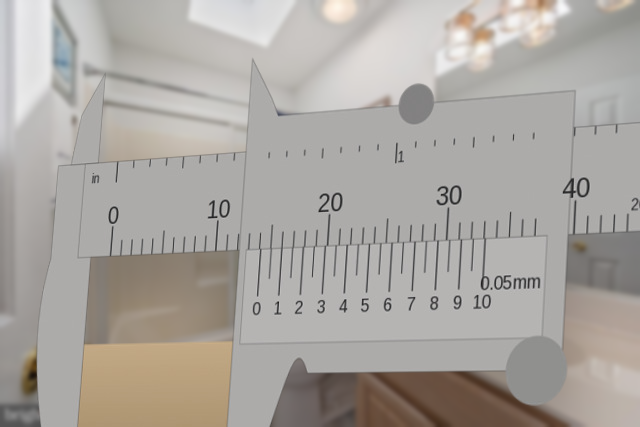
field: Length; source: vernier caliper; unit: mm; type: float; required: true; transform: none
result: 14.1 mm
